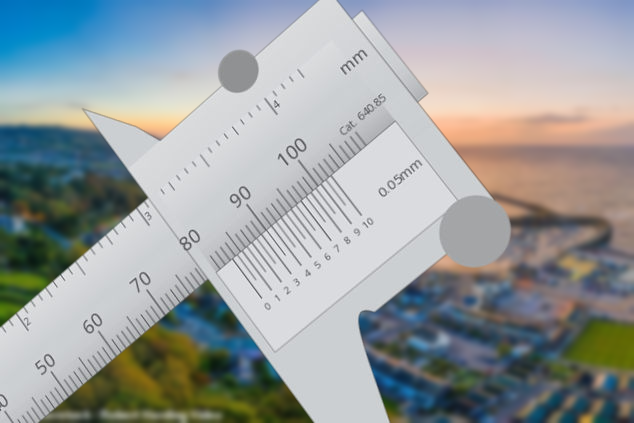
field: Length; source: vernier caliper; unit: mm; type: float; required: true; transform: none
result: 83.4 mm
